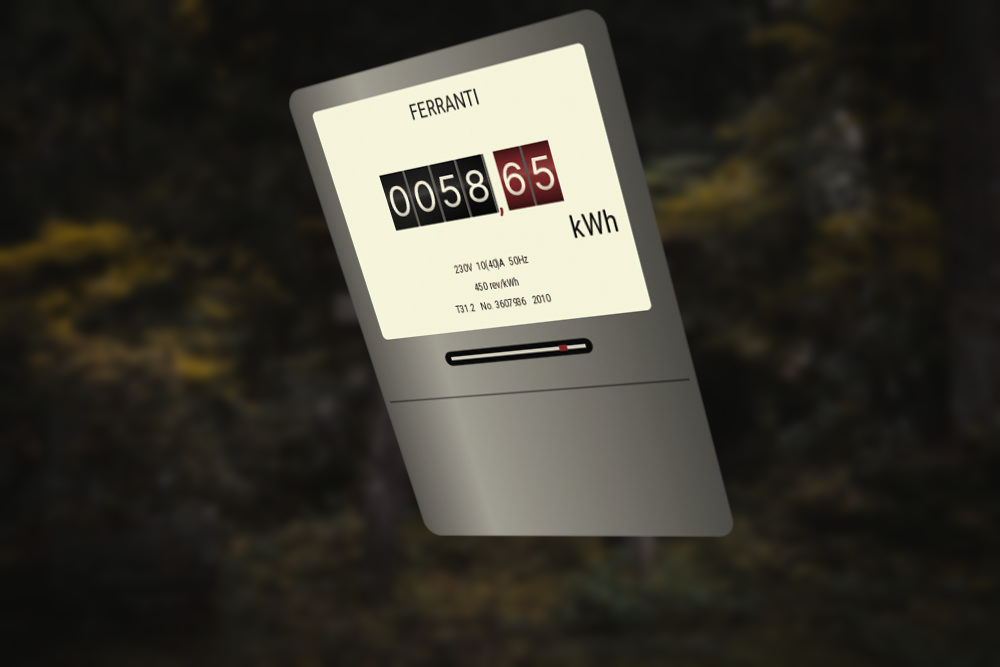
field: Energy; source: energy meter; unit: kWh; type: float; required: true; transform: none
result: 58.65 kWh
